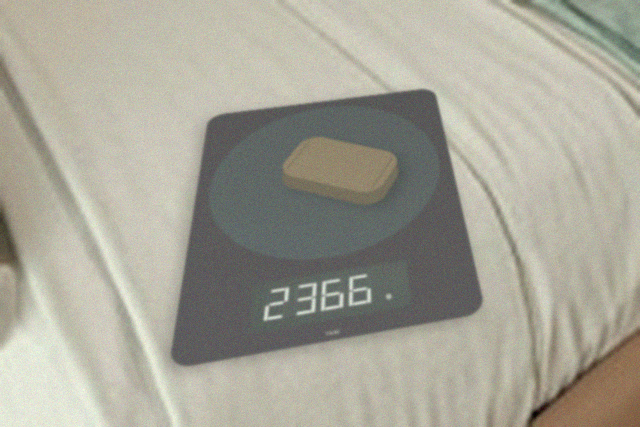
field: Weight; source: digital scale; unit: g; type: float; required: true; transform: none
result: 2366 g
